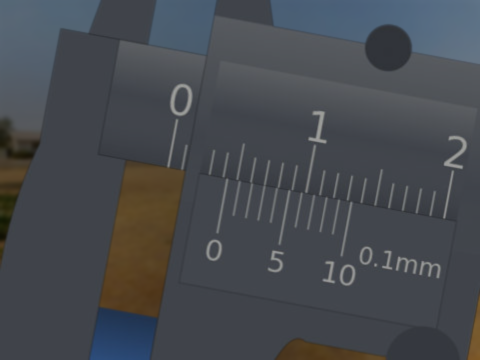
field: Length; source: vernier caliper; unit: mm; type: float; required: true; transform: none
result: 4.3 mm
